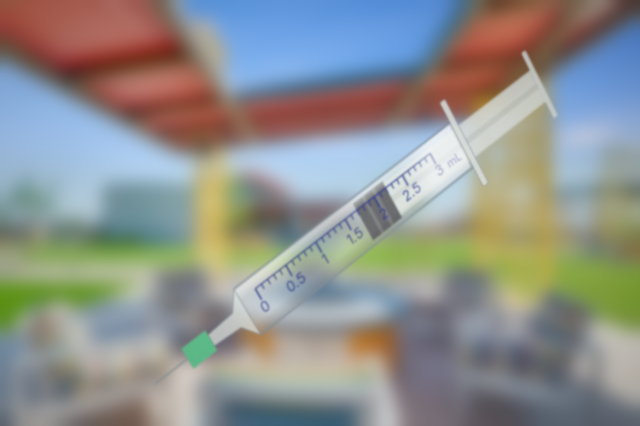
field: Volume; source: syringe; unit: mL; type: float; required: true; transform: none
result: 1.7 mL
